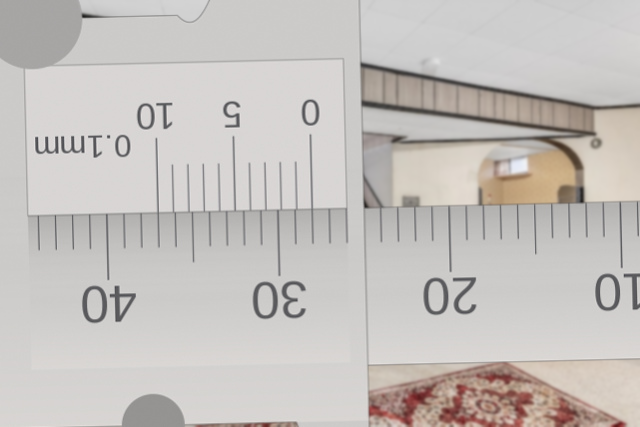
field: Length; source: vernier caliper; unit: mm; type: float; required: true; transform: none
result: 28.0 mm
